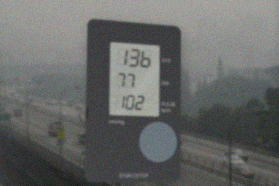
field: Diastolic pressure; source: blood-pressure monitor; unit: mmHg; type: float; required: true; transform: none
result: 77 mmHg
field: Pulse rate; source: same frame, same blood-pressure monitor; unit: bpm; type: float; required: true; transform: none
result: 102 bpm
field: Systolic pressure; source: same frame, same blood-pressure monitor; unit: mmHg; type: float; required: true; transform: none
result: 136 mmHg
